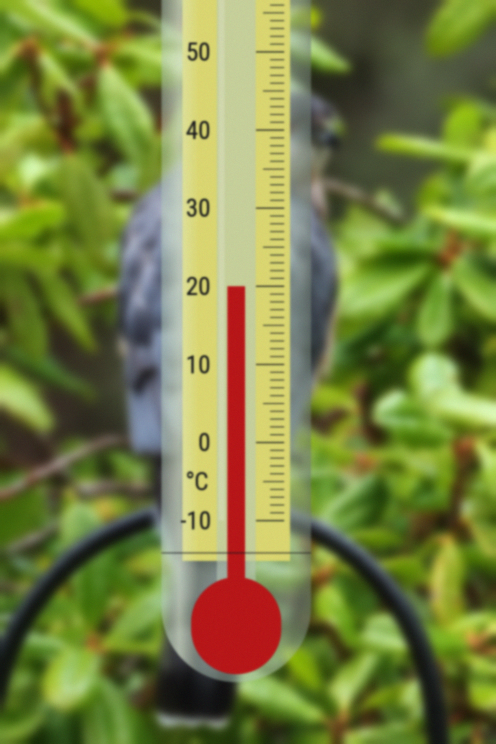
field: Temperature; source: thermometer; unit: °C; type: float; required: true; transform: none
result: 20 °C
